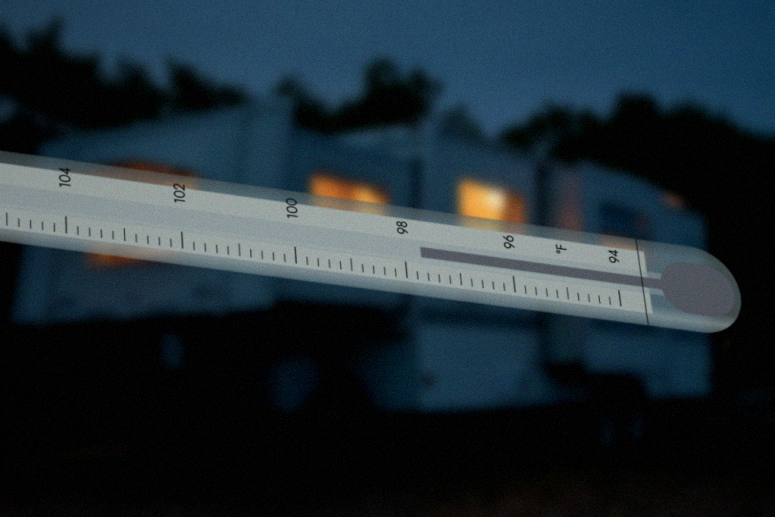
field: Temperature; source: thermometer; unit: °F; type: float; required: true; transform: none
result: 97.7 °F
